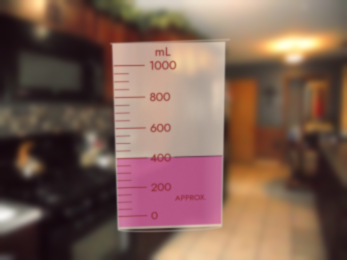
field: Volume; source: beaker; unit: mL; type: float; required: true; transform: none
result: 400 mL
